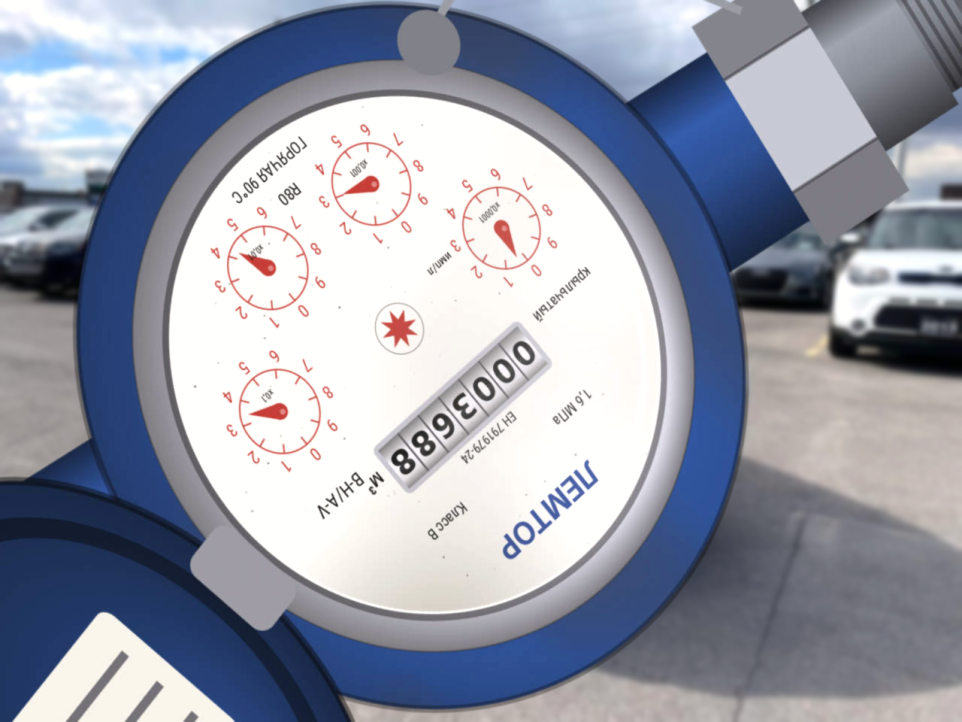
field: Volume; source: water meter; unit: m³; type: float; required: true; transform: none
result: 3688.3430 m³
